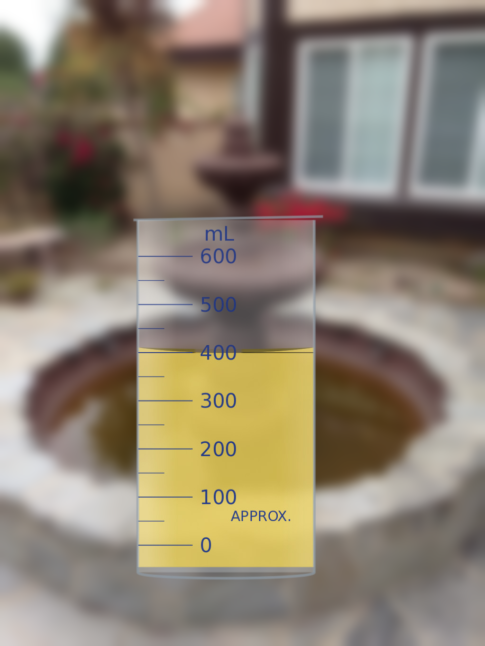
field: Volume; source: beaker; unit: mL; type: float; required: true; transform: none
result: 400 mL
